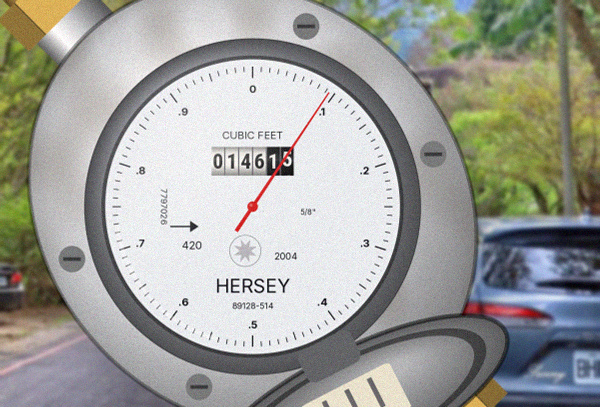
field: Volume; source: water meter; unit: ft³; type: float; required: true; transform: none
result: 14615.09 ft³
